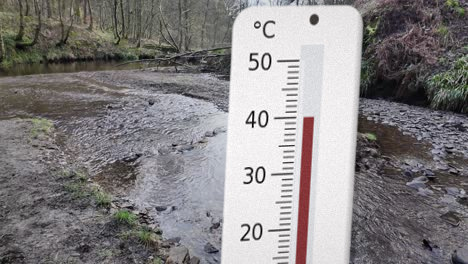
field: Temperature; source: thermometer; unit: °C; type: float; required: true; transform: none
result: 40 °C
